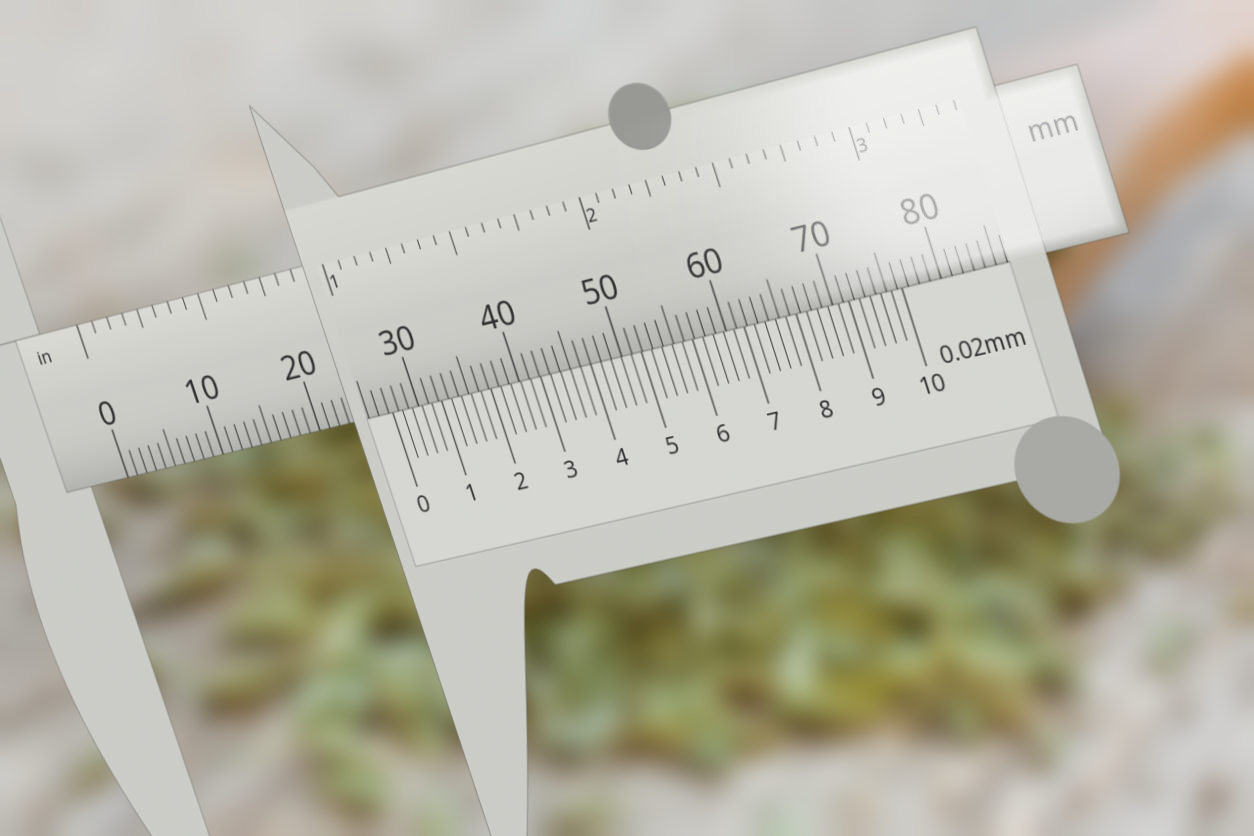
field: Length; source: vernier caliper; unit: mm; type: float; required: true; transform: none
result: 27.4 mm
